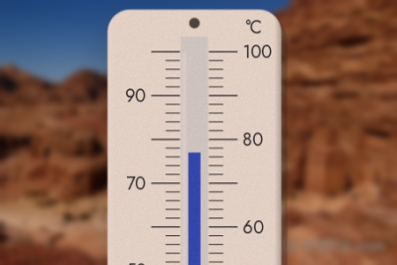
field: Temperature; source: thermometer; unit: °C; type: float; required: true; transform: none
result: 77 °C
